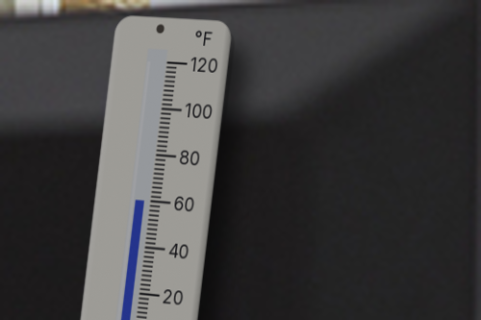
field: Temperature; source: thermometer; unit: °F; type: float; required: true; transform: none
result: 60 °F
